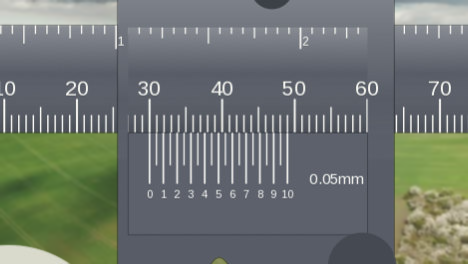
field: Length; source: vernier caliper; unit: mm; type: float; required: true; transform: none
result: 30.0 mm
